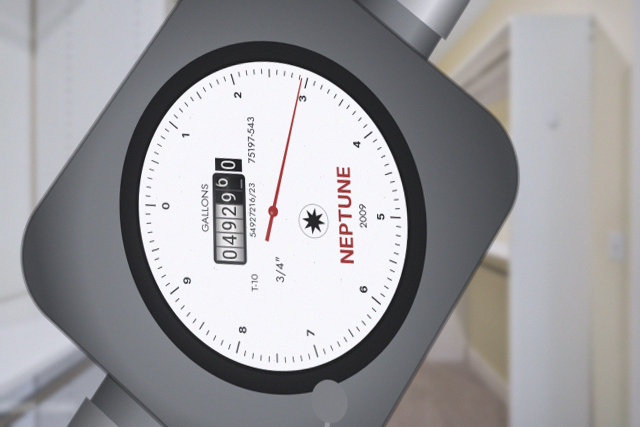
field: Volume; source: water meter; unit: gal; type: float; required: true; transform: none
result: 492962.9 gal
